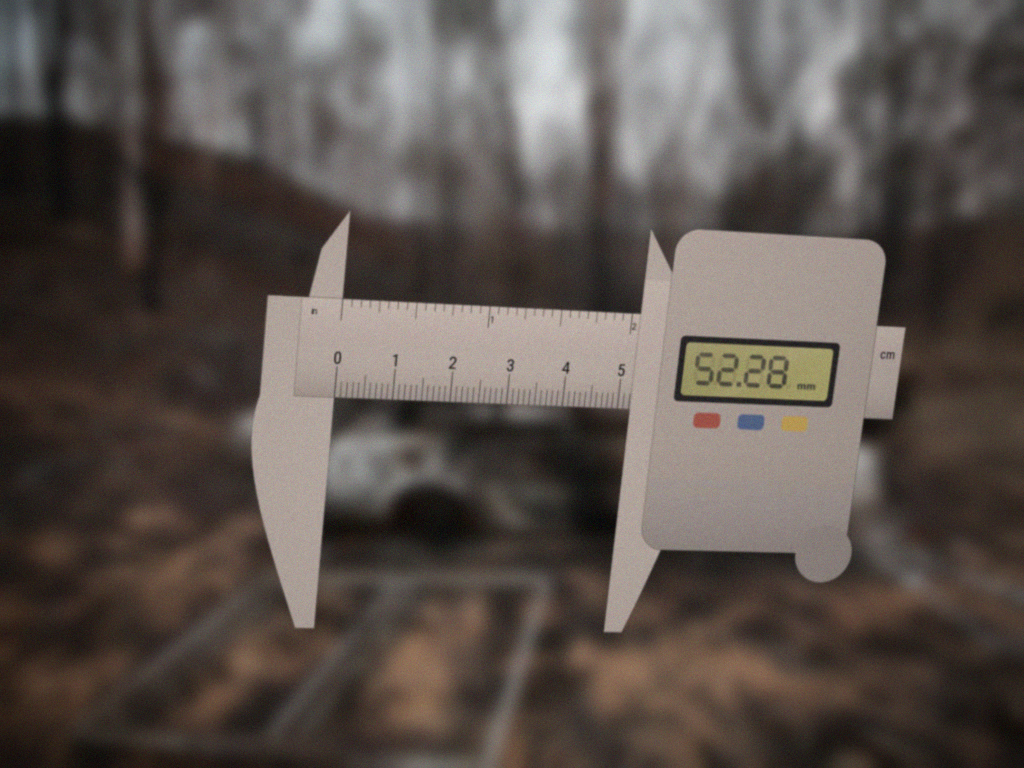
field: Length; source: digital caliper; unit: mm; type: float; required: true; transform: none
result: 52.28 mm
